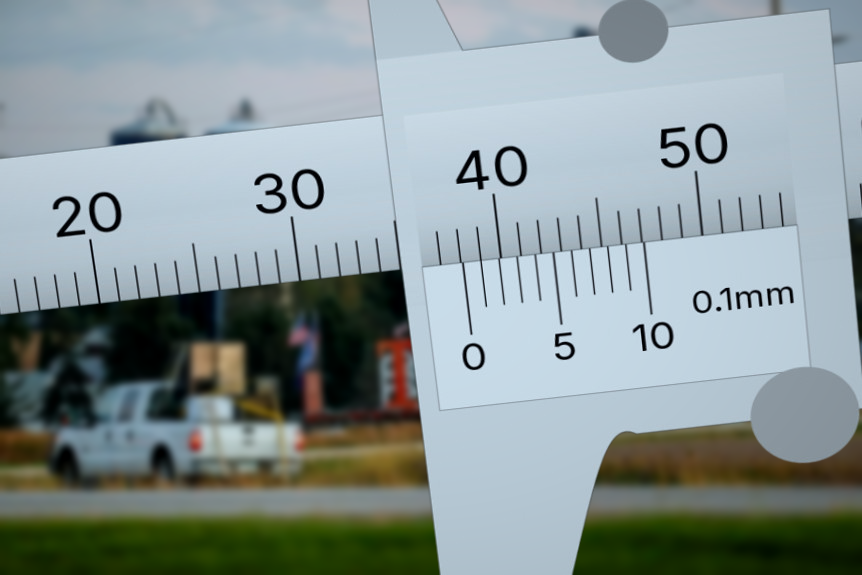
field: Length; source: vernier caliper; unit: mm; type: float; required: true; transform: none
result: 38.1 mm
